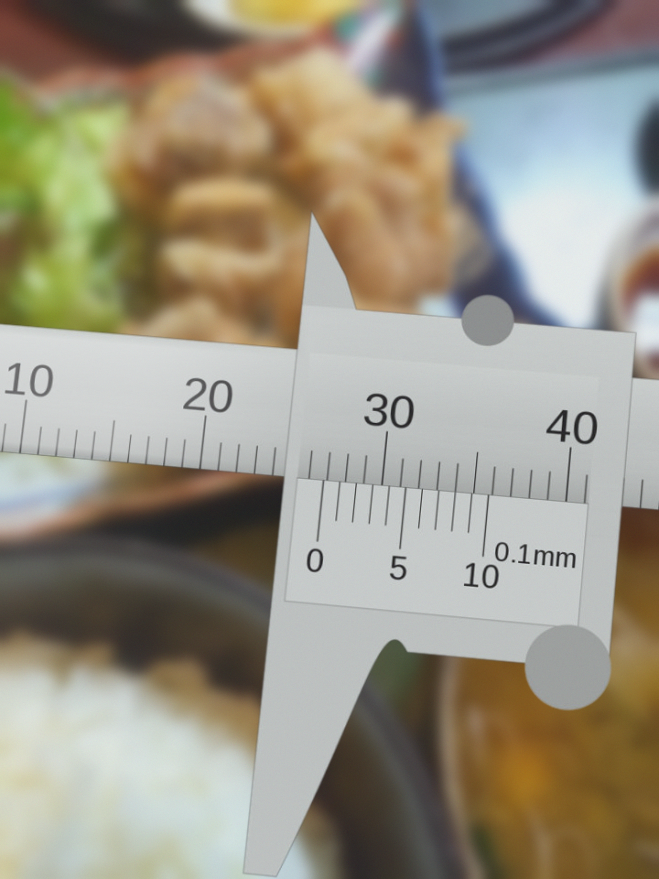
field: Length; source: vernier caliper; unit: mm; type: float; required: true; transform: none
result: 26.8 mm
